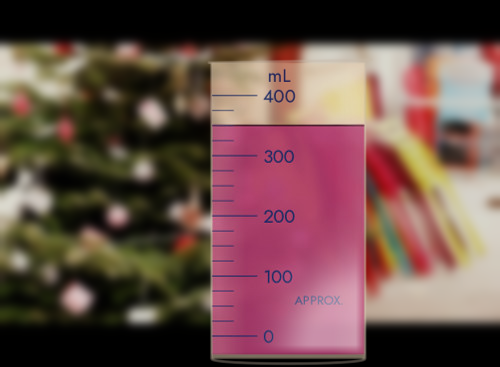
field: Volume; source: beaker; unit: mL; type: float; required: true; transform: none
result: 350 mL
